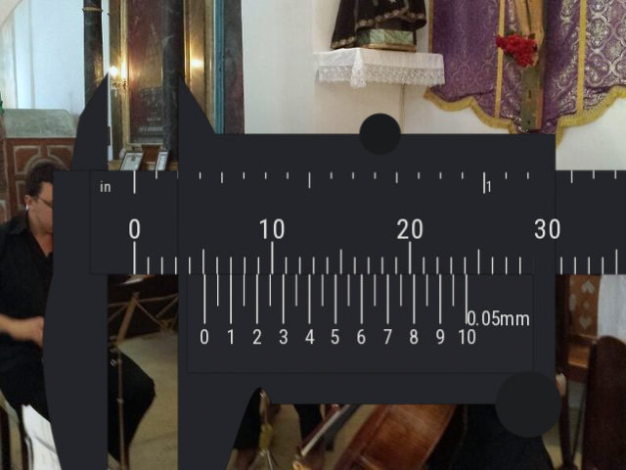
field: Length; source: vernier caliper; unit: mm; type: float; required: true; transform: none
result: 5.1 mm
